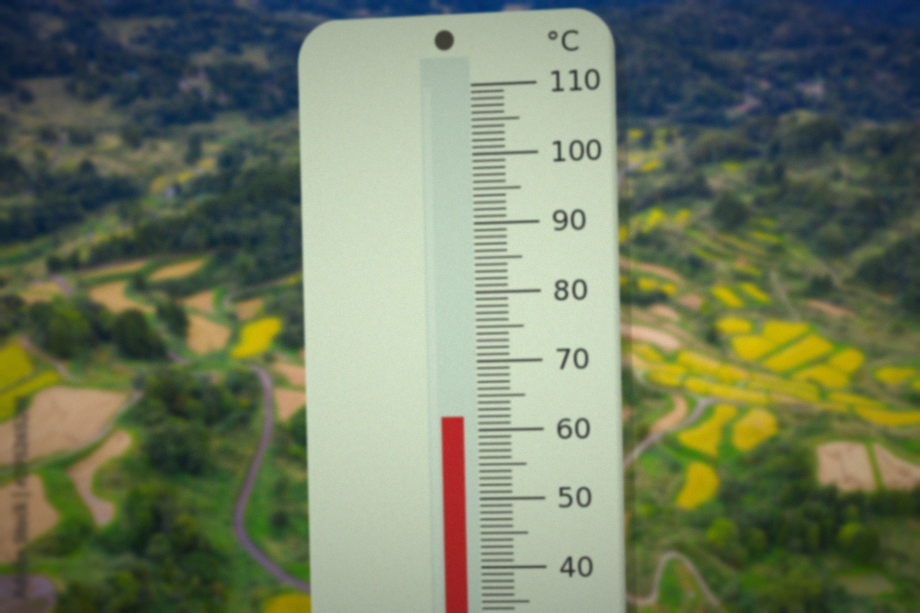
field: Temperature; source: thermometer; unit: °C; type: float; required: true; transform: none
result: 62 °C
